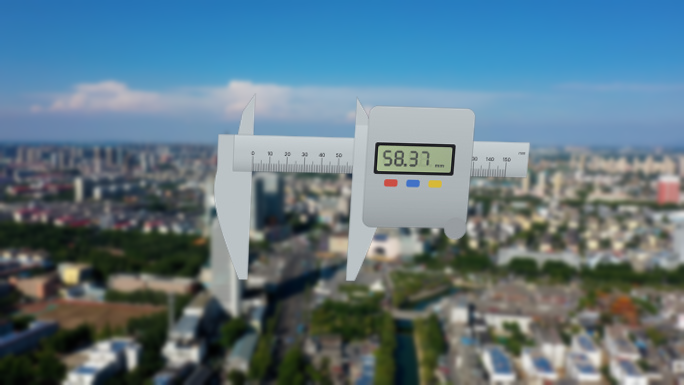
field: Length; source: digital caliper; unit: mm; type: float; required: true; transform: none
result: 58.37 mm
